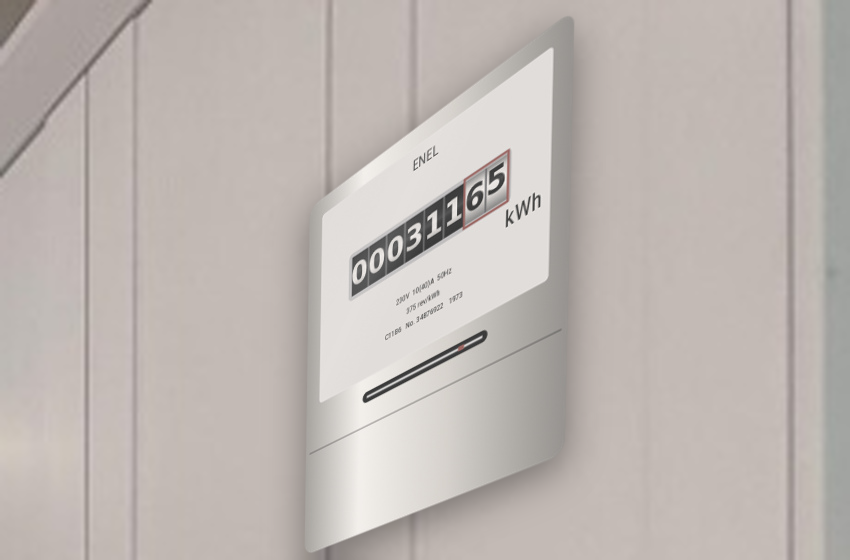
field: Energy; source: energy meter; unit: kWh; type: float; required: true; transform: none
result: 311.65 kWh
